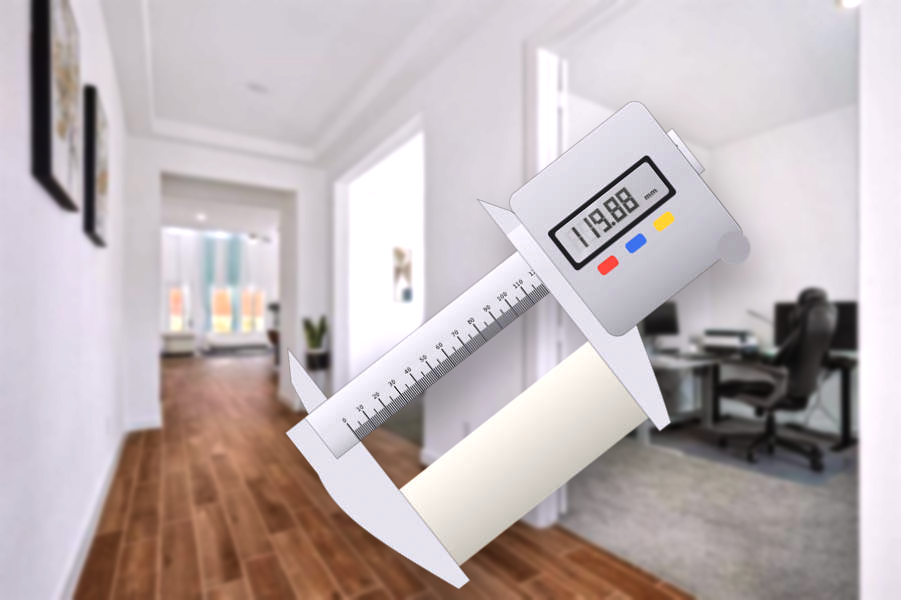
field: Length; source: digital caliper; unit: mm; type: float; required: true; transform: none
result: 119.88 mm
